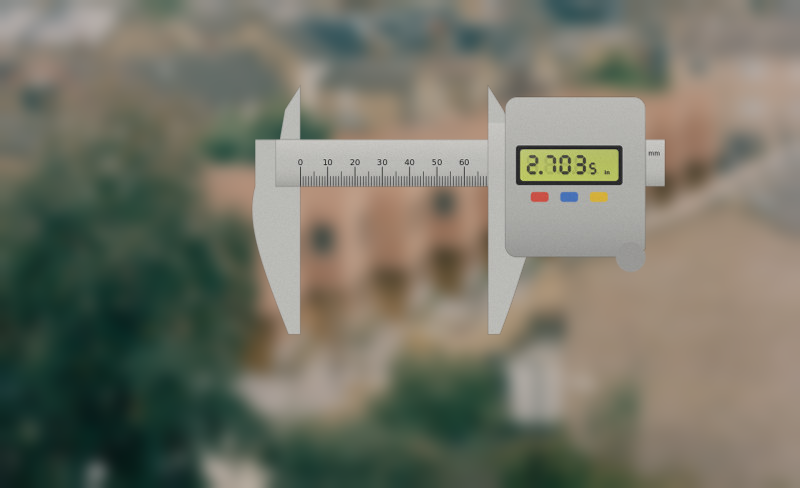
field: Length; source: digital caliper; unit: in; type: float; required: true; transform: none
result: 2.7035 in
